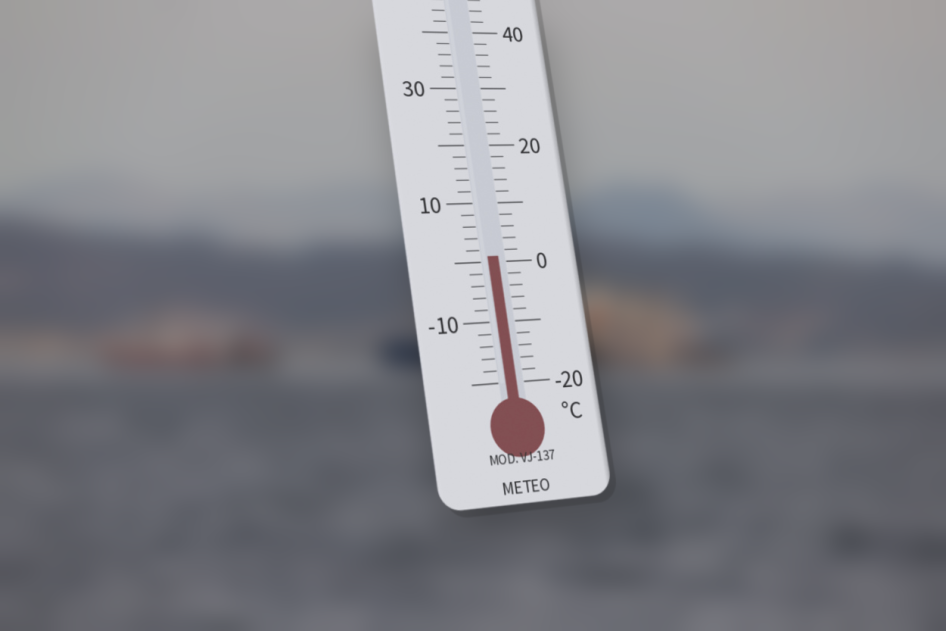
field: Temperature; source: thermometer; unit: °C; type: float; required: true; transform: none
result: 1 °C
